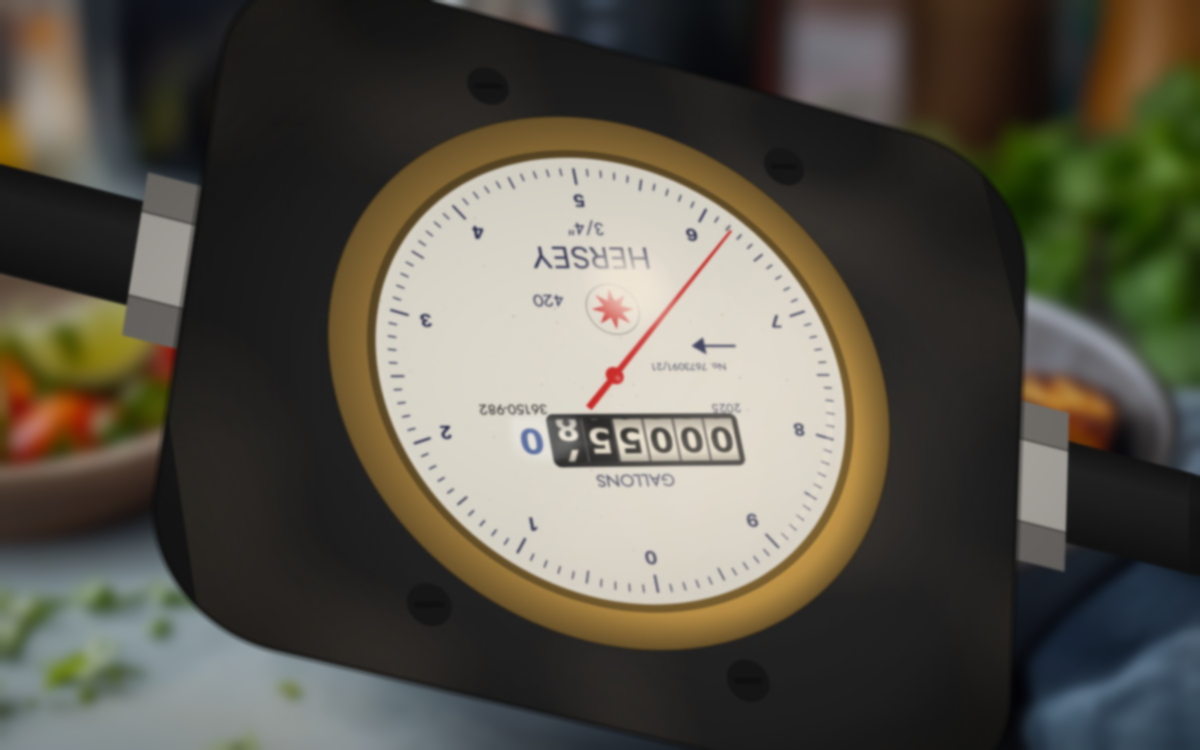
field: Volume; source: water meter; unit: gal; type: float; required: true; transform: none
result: 5576.2 gal
